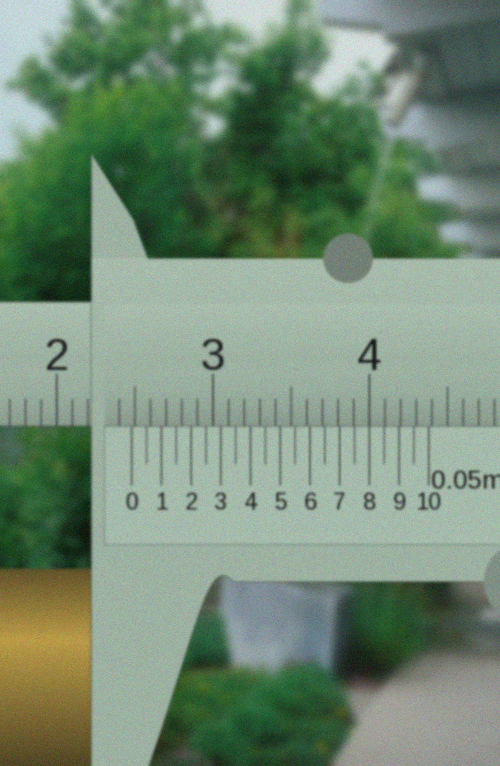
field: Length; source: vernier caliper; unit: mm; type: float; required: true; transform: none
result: 24.8 mm
